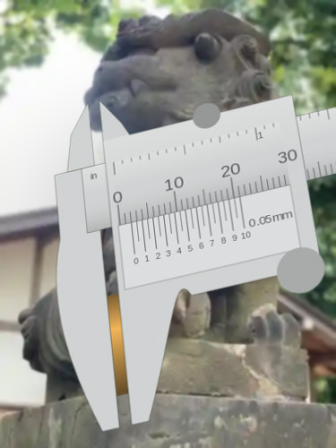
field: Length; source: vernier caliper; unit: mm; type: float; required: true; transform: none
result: 2.0 mm
